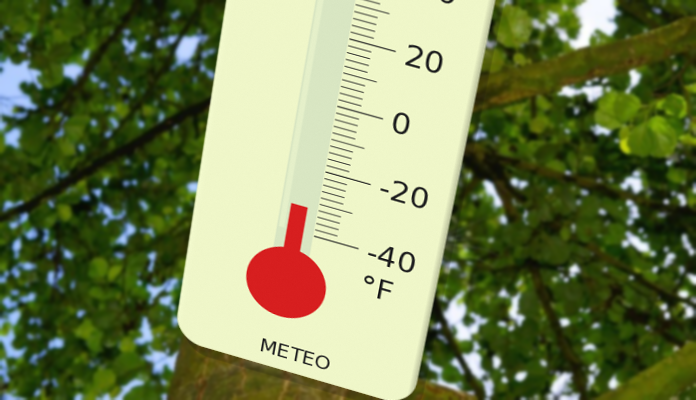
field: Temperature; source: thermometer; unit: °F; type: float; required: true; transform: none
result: -32 °F
